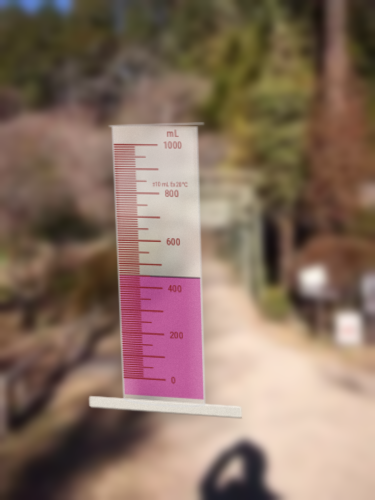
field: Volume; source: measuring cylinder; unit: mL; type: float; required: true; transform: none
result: 450 mL
